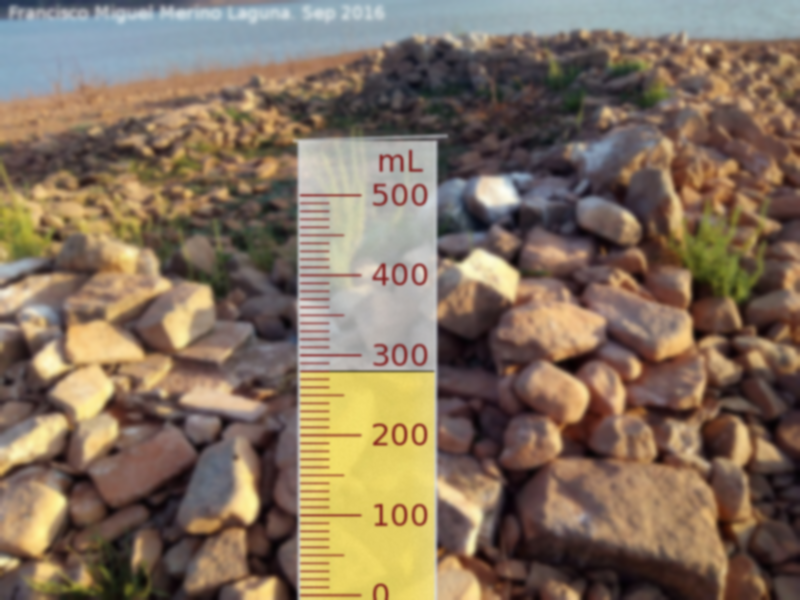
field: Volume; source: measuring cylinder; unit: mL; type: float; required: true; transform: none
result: 280 mL
